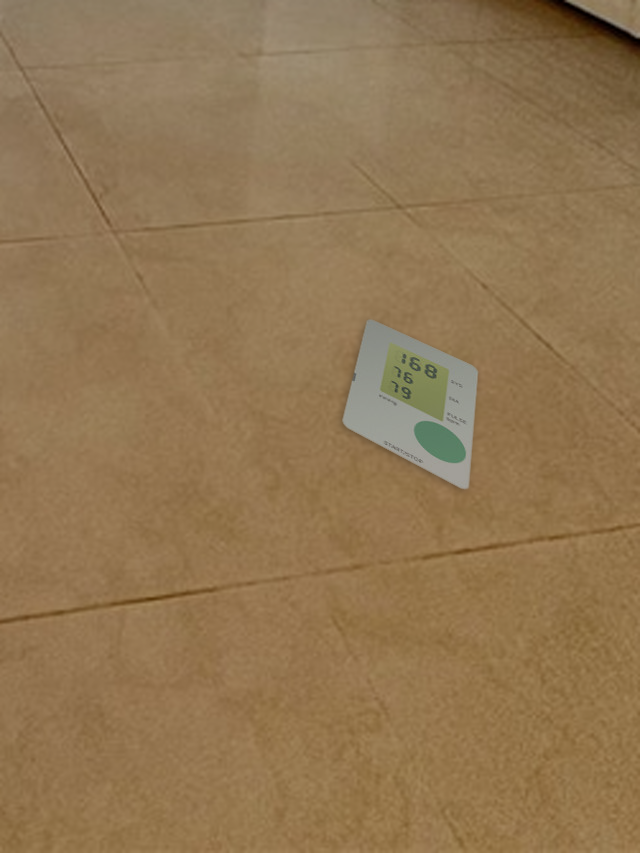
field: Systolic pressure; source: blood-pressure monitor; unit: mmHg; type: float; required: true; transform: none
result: 168 mmHg
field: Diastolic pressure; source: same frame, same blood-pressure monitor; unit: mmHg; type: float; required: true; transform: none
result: 76 mmHg
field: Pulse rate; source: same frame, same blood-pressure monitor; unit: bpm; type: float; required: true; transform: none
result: 79 bpm
